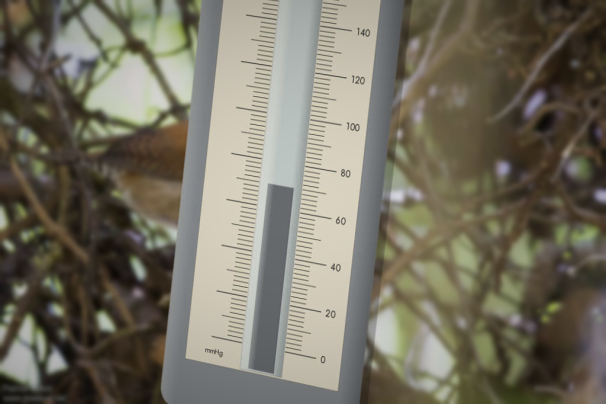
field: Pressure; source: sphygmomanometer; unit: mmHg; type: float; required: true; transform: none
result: 70 mmHg
